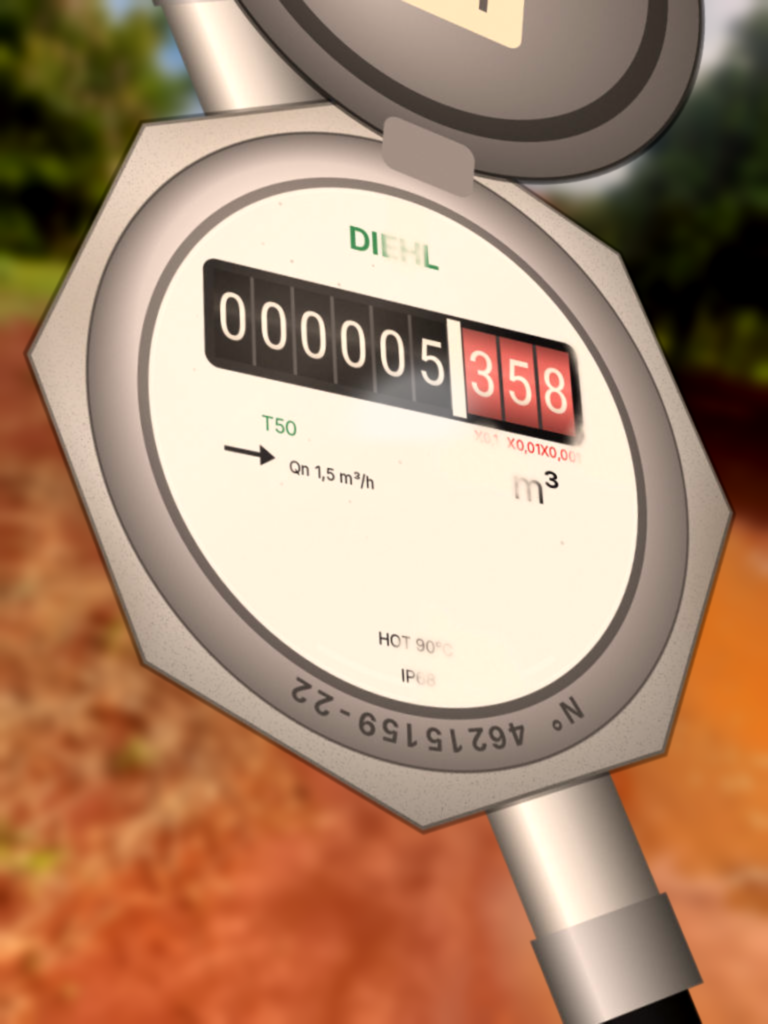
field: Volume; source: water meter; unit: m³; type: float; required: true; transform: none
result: 5.358 m³
